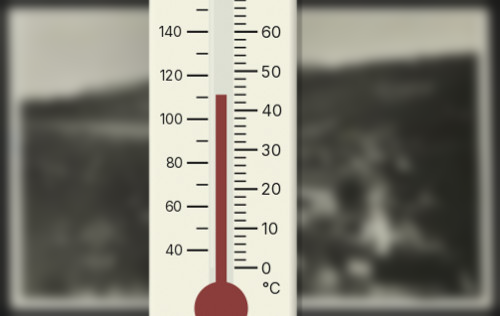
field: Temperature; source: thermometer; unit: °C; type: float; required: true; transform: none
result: 44 °C
